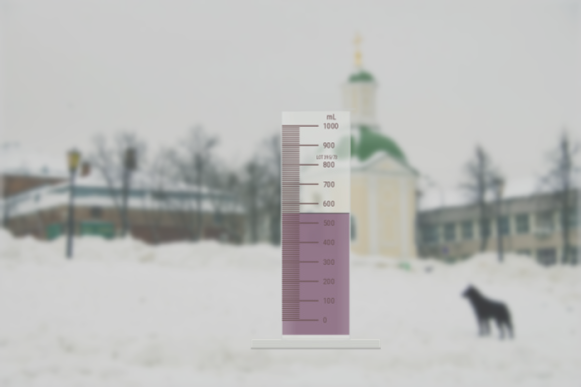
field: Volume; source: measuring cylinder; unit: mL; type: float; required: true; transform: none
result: 550 mL
